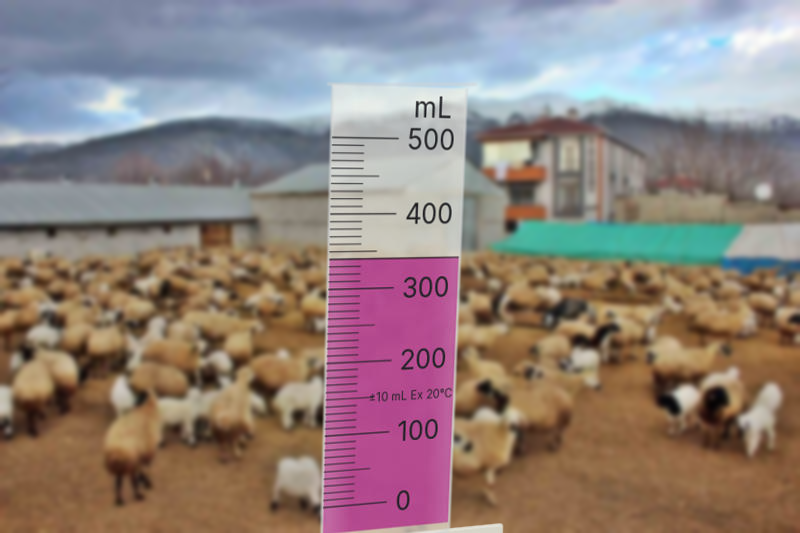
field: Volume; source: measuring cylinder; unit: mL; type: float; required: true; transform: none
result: 340 mL
